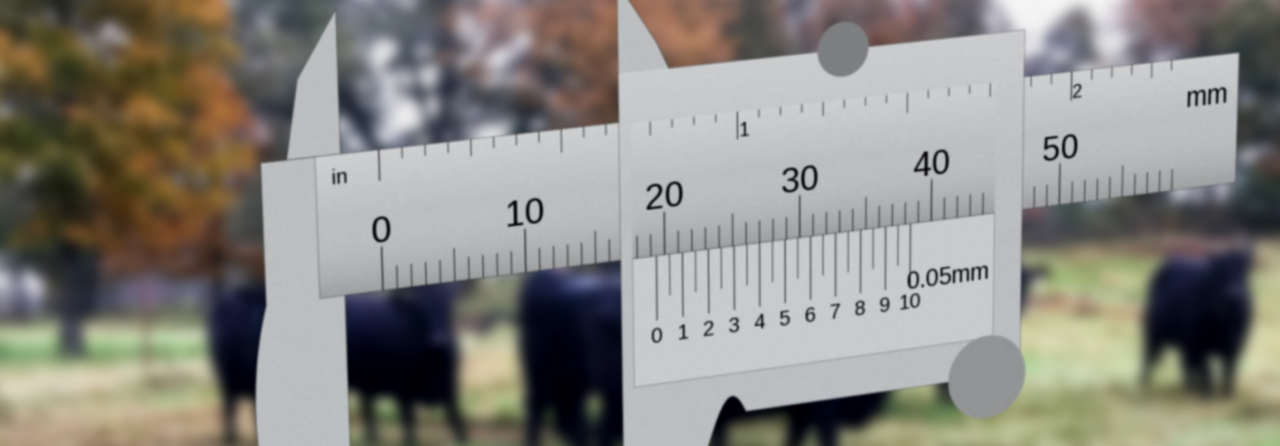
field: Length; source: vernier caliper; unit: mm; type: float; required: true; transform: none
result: 19.4 mm
